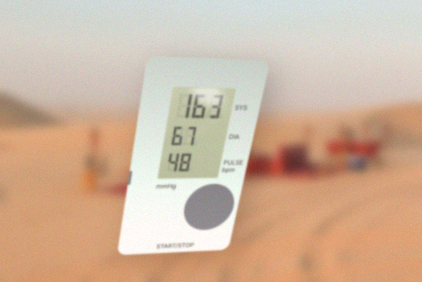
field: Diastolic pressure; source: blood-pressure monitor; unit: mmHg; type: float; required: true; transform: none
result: 67 mmHg
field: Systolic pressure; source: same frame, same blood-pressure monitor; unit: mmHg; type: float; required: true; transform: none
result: 163 mmHg
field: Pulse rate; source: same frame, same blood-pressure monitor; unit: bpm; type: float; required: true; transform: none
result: 48 bpm
